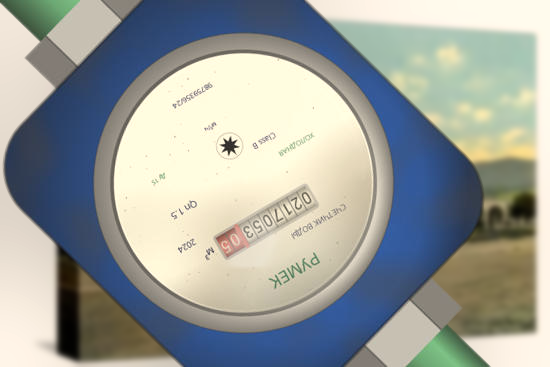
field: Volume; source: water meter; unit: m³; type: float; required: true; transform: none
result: 217053.05 m³
